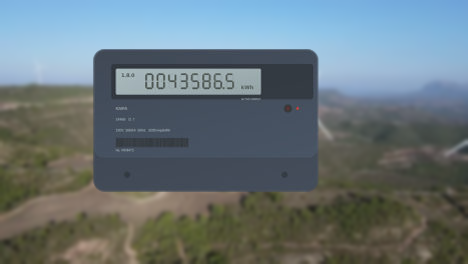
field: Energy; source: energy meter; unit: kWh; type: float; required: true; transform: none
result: 43586.5 kWh
